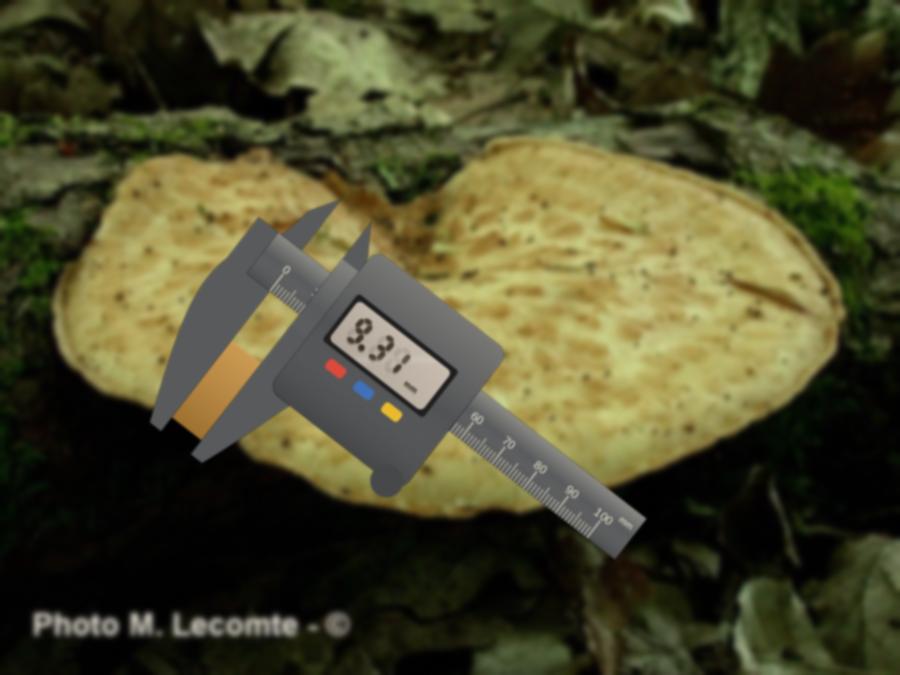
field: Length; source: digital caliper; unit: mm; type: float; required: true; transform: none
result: 9.31 mm
